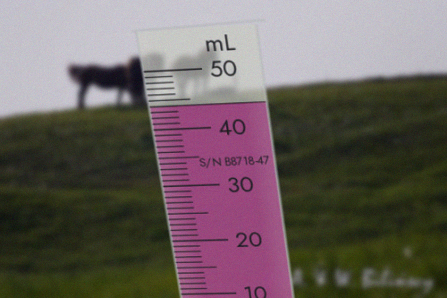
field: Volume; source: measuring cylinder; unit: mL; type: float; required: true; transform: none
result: 44 mL
